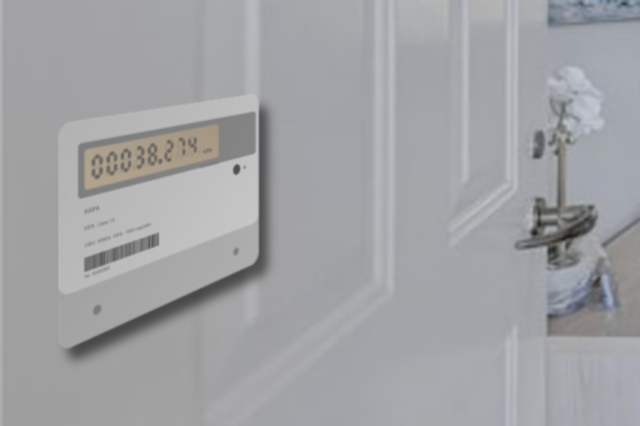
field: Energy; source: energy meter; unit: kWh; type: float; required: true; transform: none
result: 38.274 kWh
